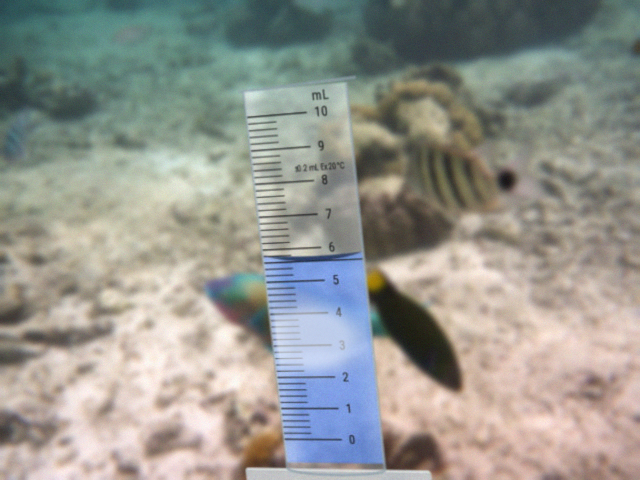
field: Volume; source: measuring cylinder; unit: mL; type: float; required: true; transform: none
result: 5.6 mL
